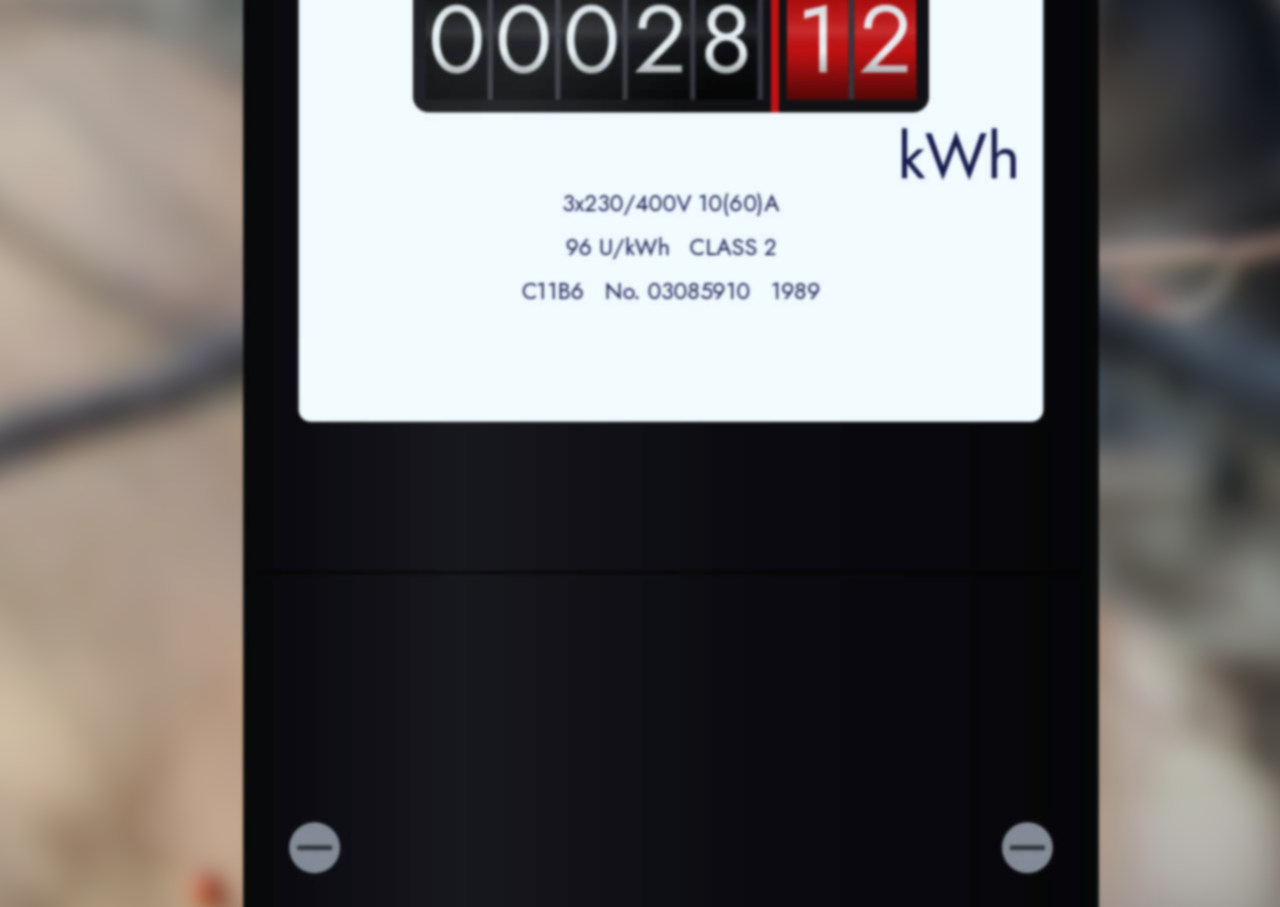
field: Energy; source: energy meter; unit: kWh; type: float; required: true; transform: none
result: 28.12 kWh
